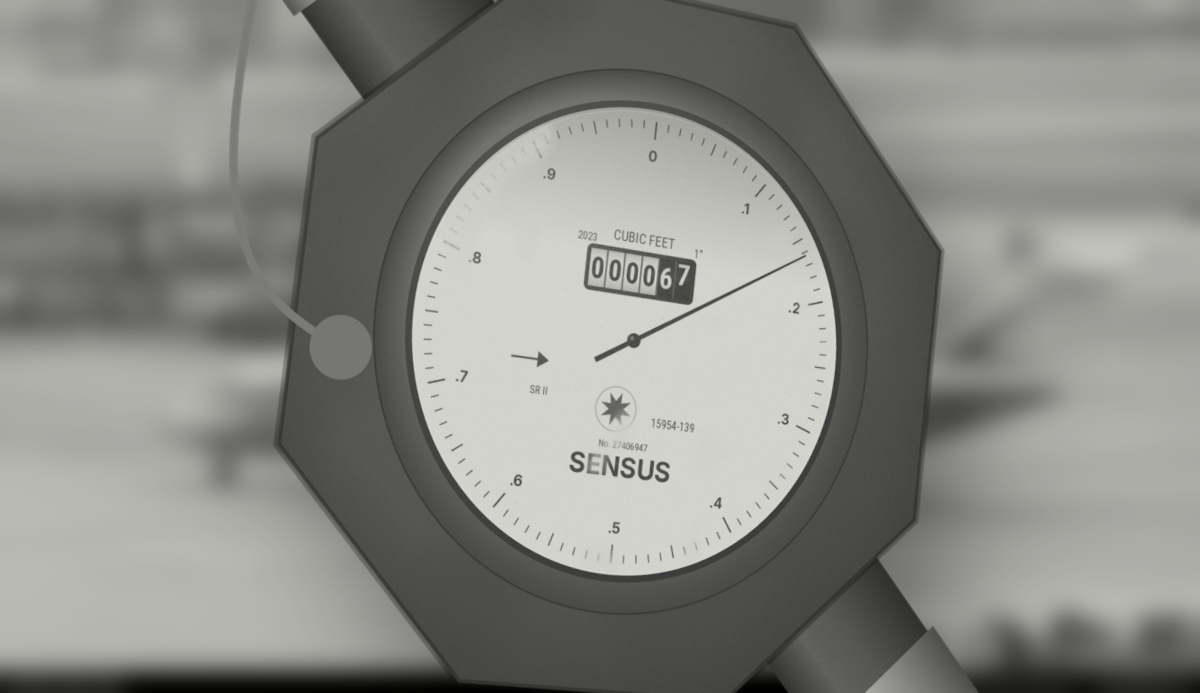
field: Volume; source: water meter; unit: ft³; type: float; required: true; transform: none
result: 67.16 ft³
